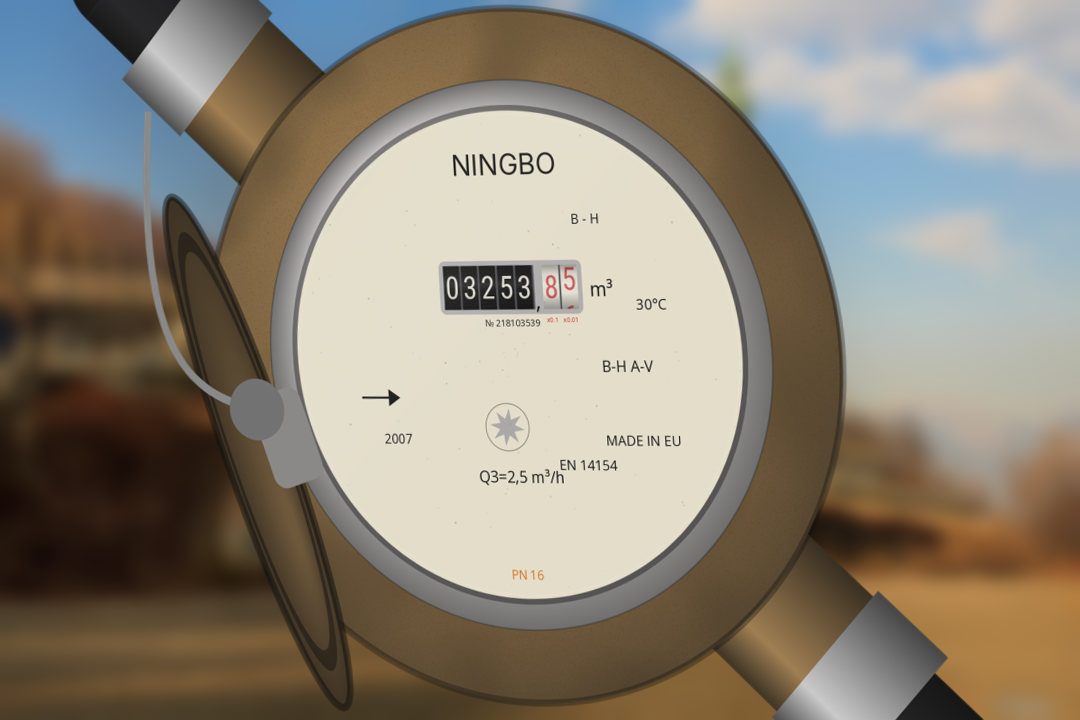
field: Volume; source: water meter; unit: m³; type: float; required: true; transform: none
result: 3253.85 m³
